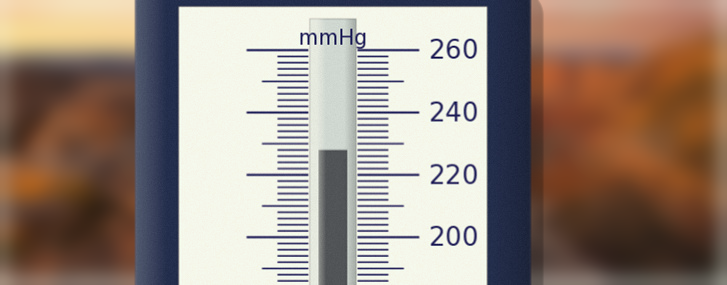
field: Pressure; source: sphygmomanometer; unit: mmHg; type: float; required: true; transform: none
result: 228 mmHg
